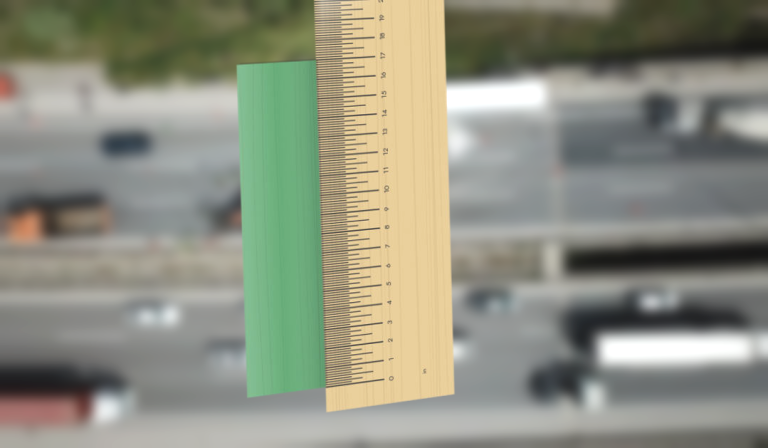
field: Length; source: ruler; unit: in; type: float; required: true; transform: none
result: 17 in
